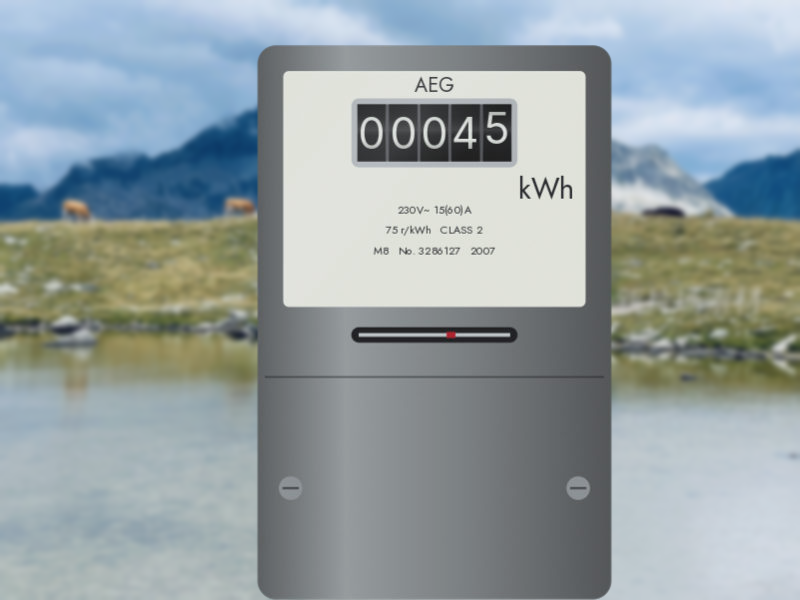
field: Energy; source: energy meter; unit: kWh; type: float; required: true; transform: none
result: 45 kWh
